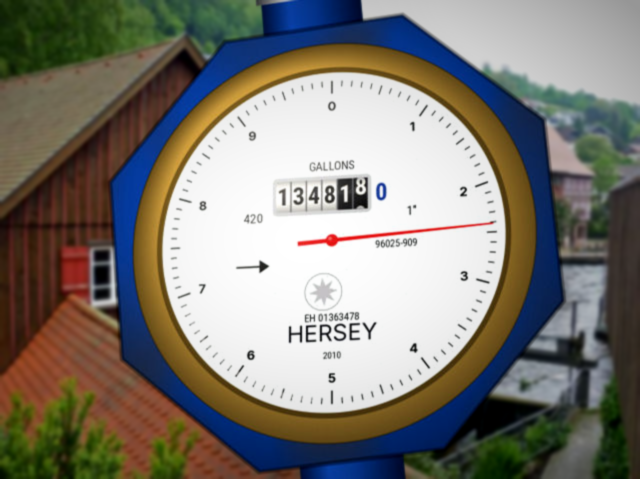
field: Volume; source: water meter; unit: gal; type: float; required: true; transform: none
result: 1348182.4 gal
